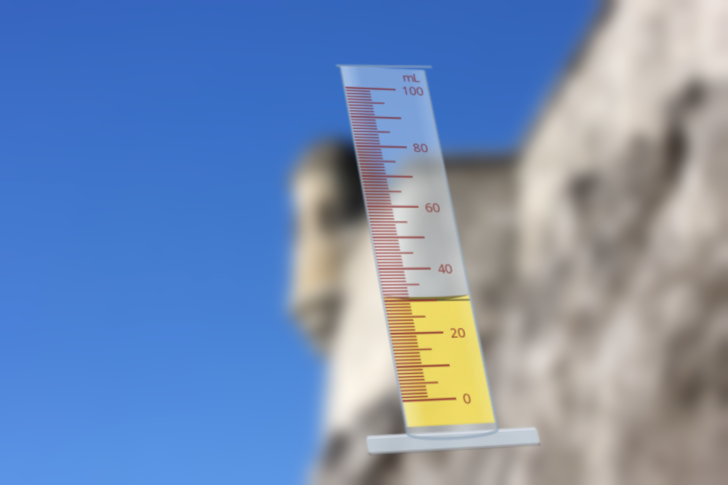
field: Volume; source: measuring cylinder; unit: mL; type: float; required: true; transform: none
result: 30 mL
